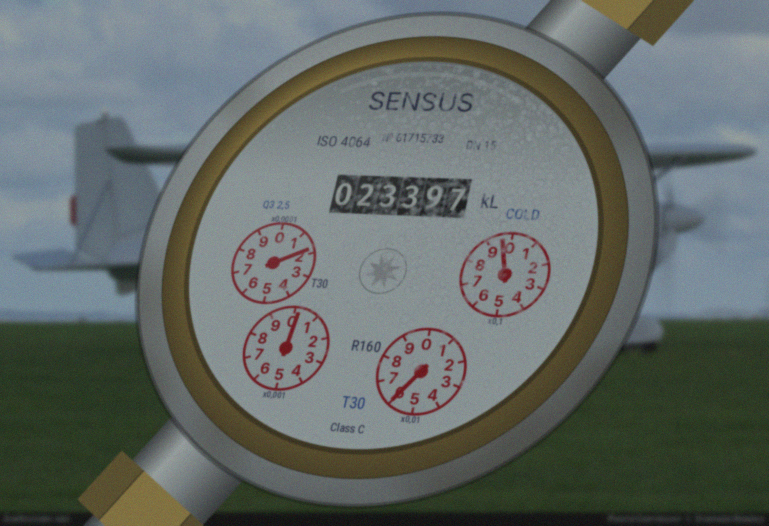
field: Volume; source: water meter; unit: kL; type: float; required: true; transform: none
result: 23396.9601 kL
